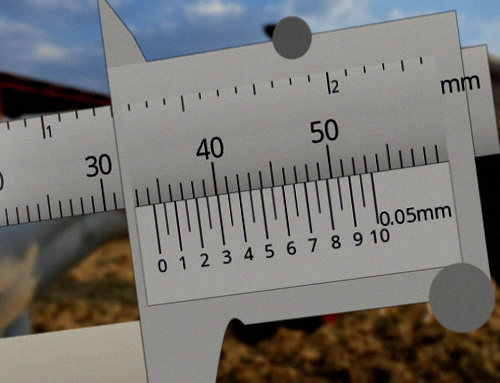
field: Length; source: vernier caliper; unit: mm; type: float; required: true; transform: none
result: 34.4 mm
